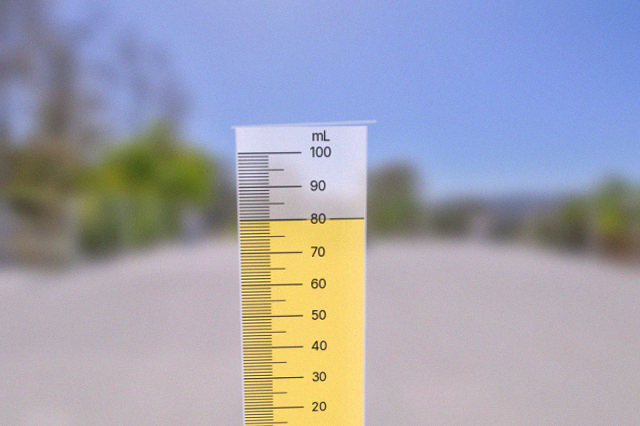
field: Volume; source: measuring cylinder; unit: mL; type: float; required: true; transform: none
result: 80 mL
